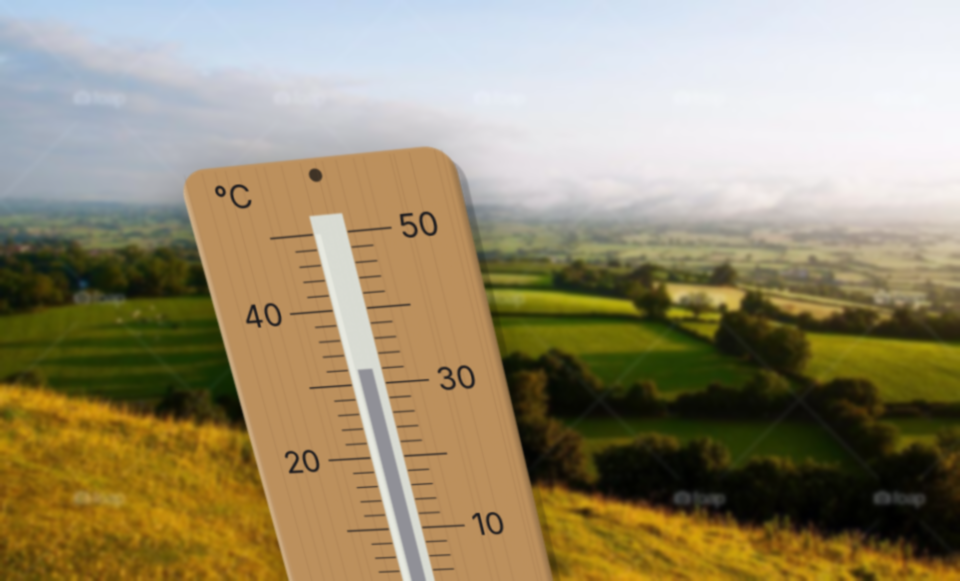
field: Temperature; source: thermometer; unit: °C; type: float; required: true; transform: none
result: 32 °C
